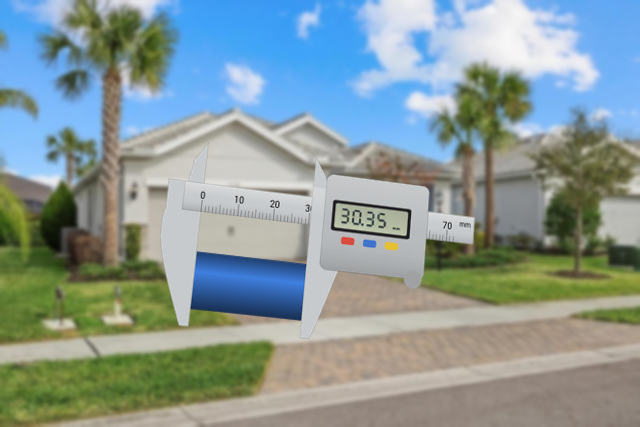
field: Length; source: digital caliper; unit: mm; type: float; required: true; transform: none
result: 30.35 mm
